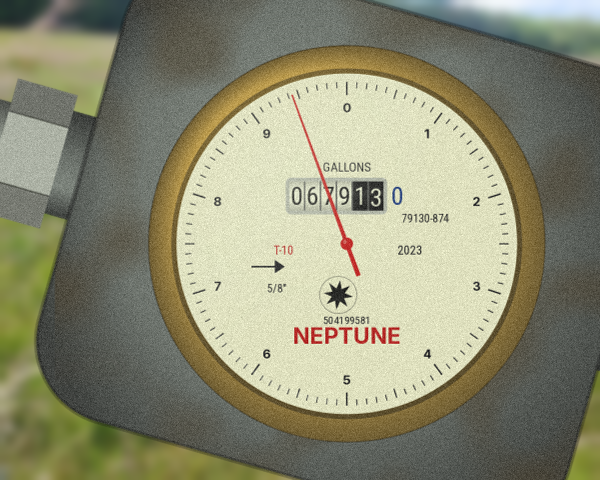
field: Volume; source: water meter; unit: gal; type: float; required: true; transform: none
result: 679129.4 gal
